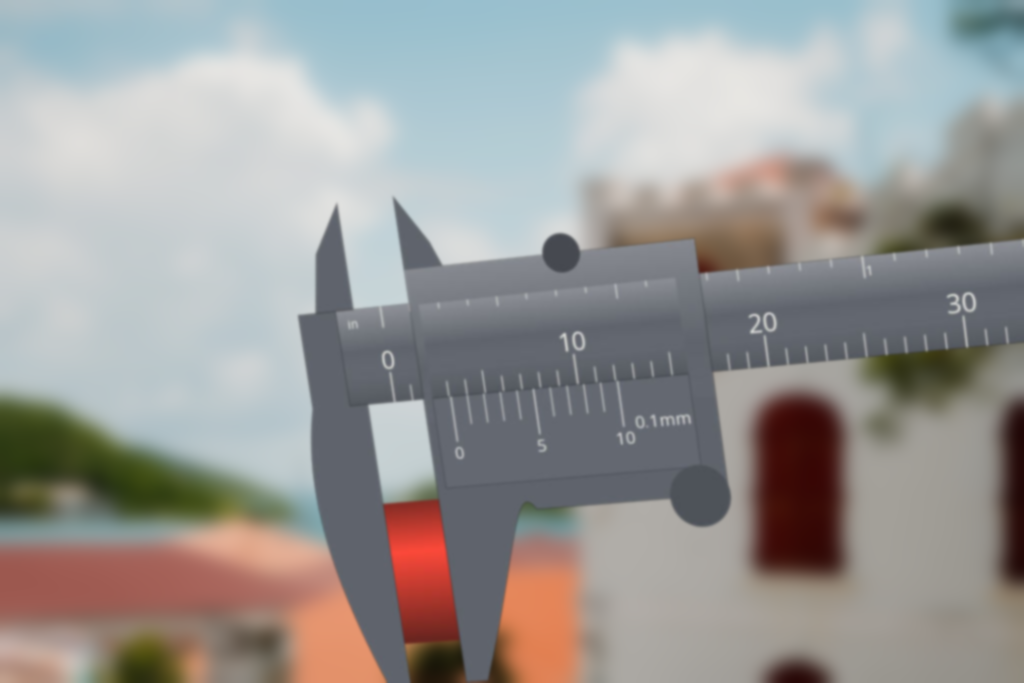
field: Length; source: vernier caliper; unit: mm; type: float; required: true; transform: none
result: 3.1 mm
